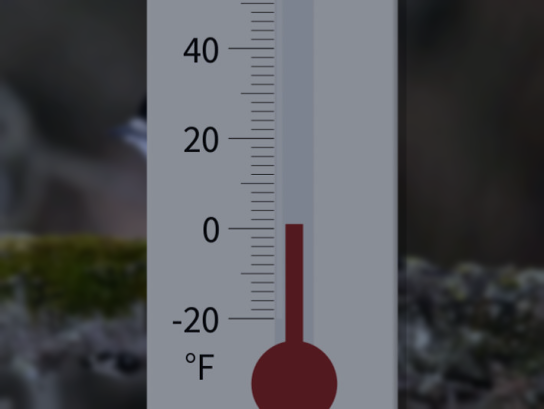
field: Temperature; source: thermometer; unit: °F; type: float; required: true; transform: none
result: 1 °F
